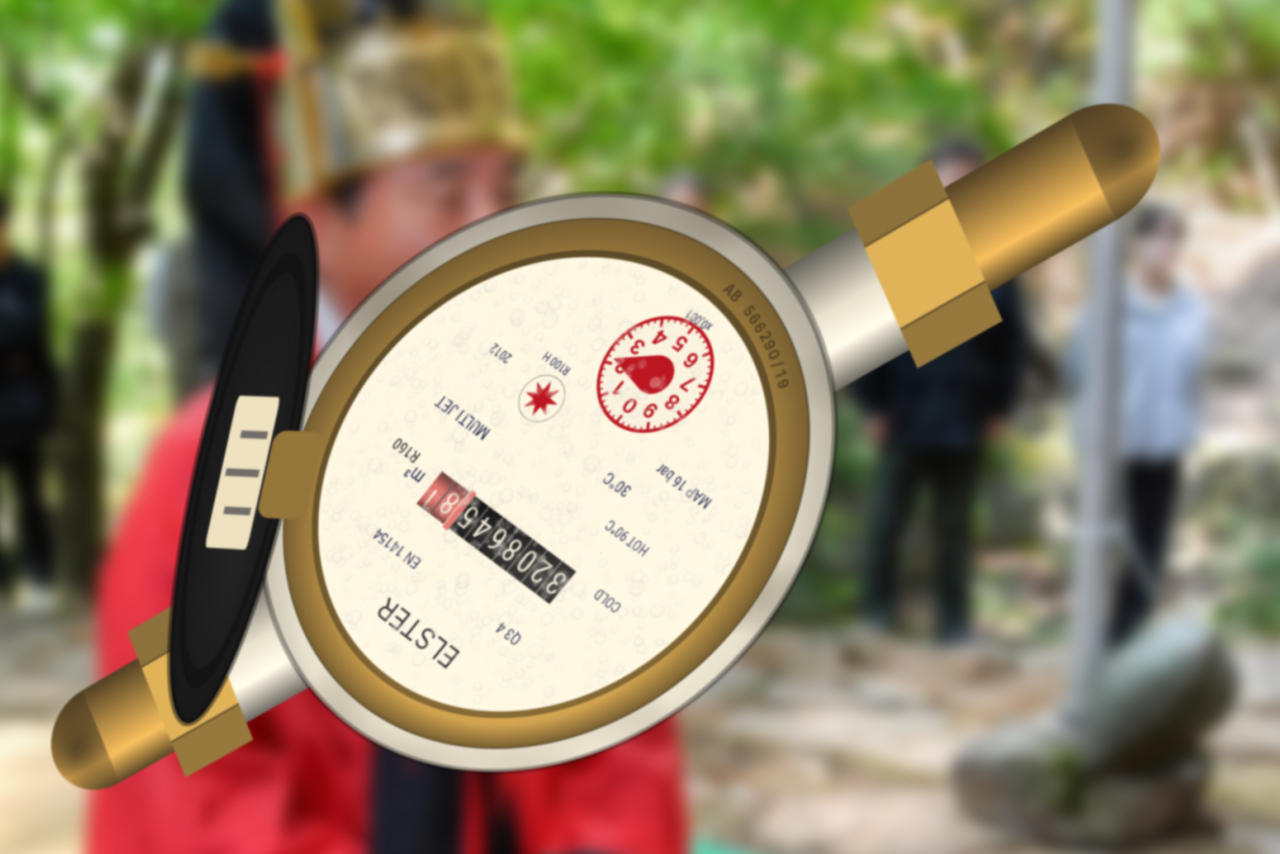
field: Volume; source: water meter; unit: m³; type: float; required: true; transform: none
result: 3208645.812 m³
